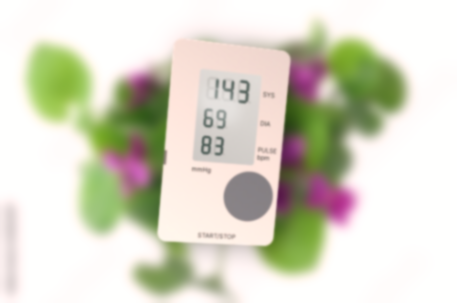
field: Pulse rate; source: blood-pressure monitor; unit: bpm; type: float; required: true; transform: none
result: 83 bpm
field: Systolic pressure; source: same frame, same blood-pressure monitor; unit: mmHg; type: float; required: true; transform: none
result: 143 mmHg
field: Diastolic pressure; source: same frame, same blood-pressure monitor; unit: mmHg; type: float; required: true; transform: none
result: 69 mmHg
